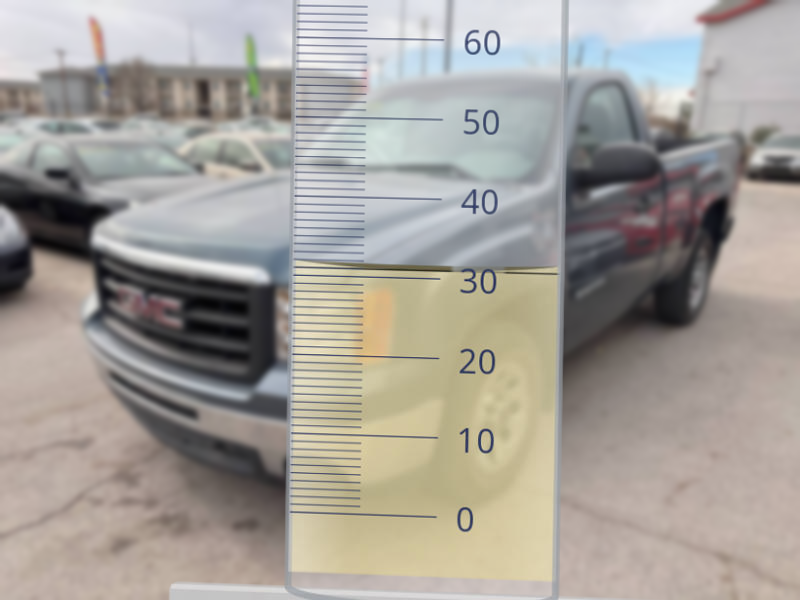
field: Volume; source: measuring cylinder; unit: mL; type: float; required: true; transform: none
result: 31 mL
